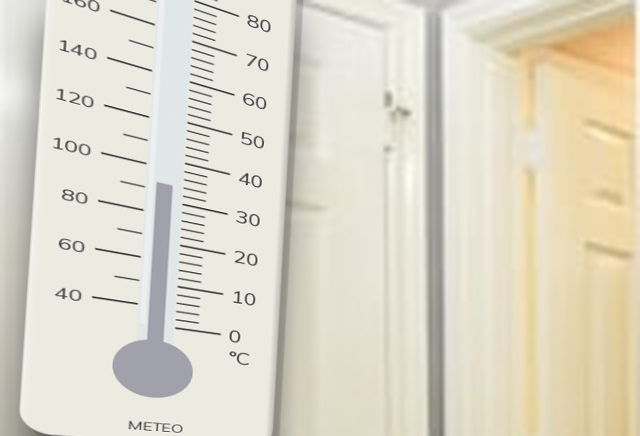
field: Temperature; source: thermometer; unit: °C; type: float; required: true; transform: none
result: 34 °C
